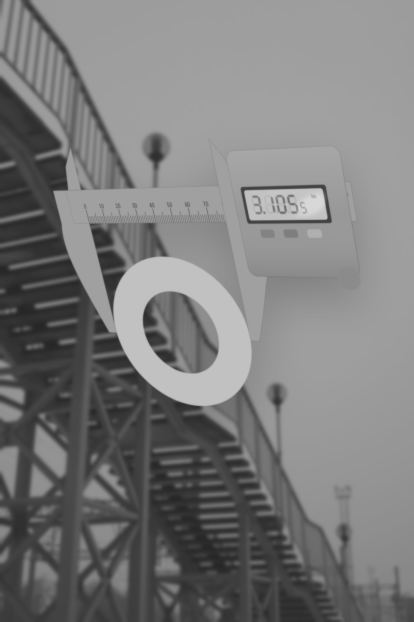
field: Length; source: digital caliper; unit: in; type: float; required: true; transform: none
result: 3.1055 in
